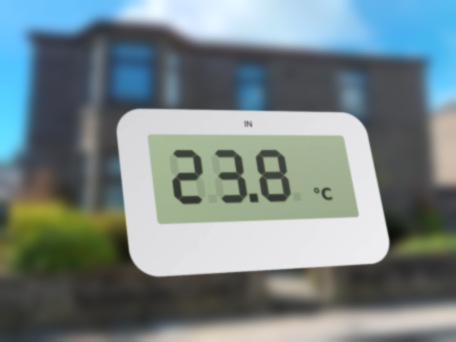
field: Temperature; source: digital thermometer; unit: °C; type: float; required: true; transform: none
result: 23.8 °C
